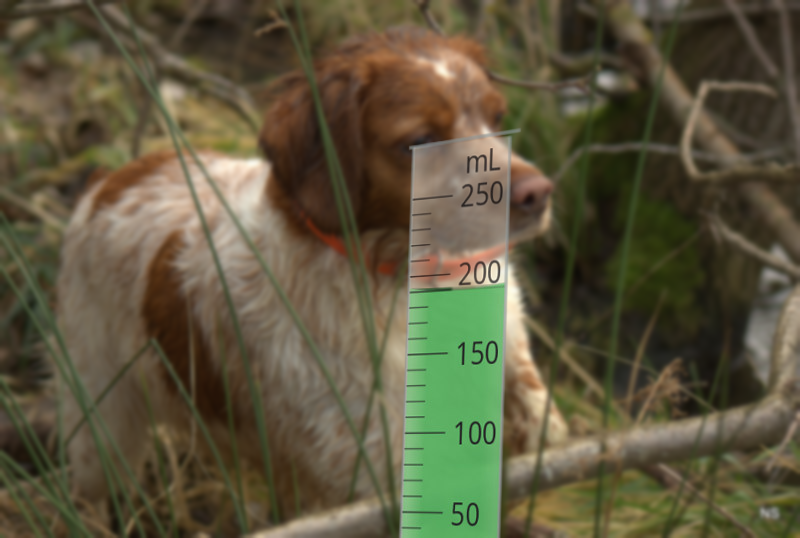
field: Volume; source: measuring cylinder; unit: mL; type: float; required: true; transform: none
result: 190 mL
